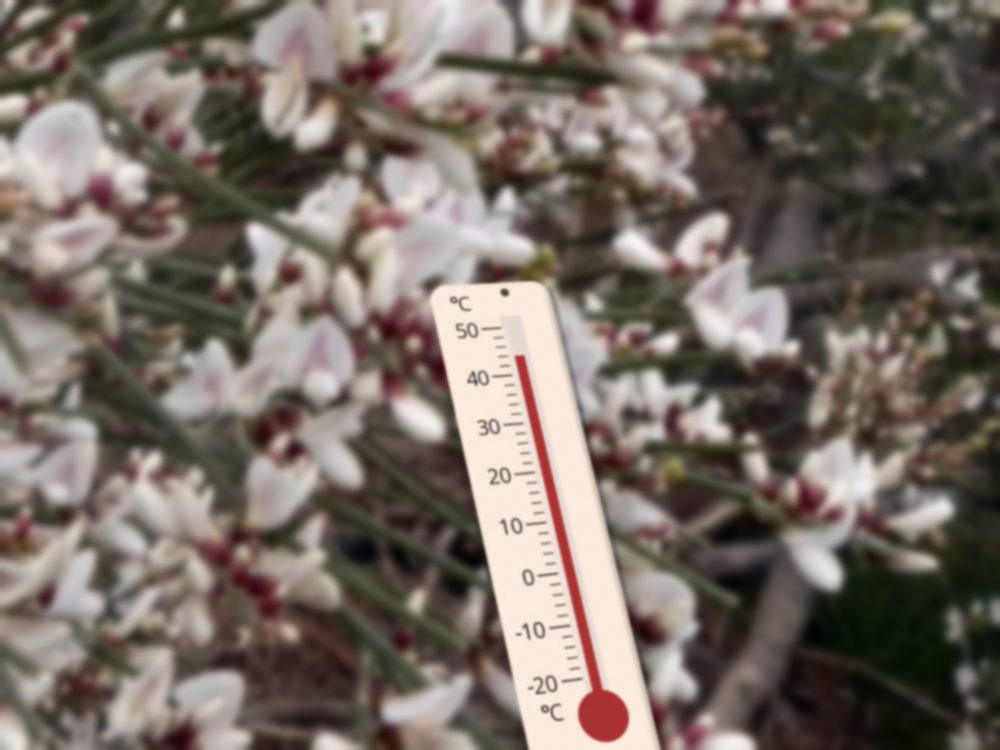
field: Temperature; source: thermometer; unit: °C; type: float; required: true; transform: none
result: 44 °C
